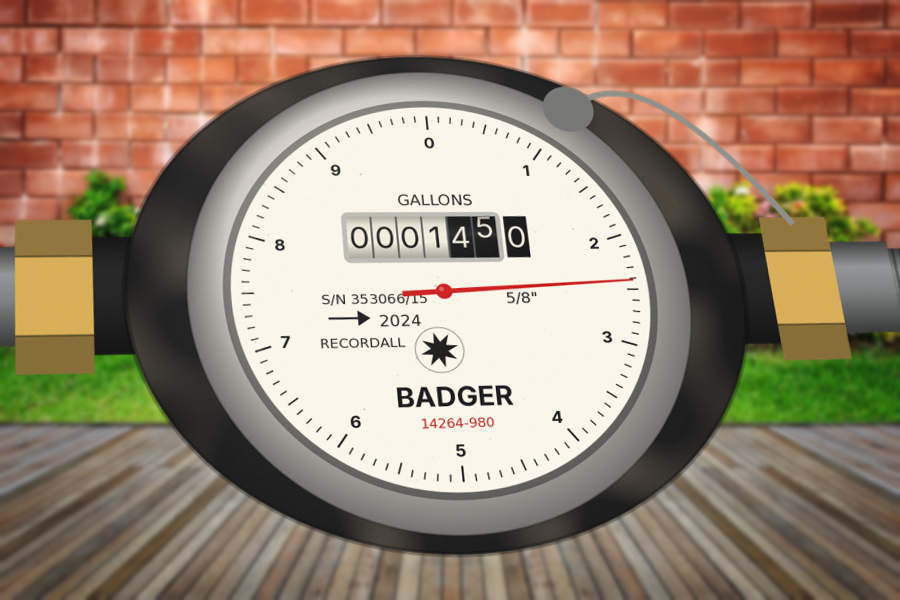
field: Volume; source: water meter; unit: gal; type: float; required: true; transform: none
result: 1452.4 gal
